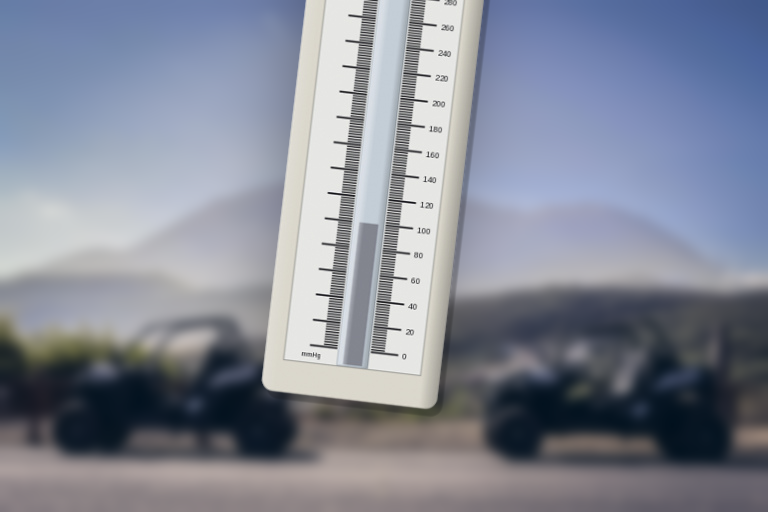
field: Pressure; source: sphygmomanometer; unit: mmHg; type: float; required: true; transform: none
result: 100 mmHg
